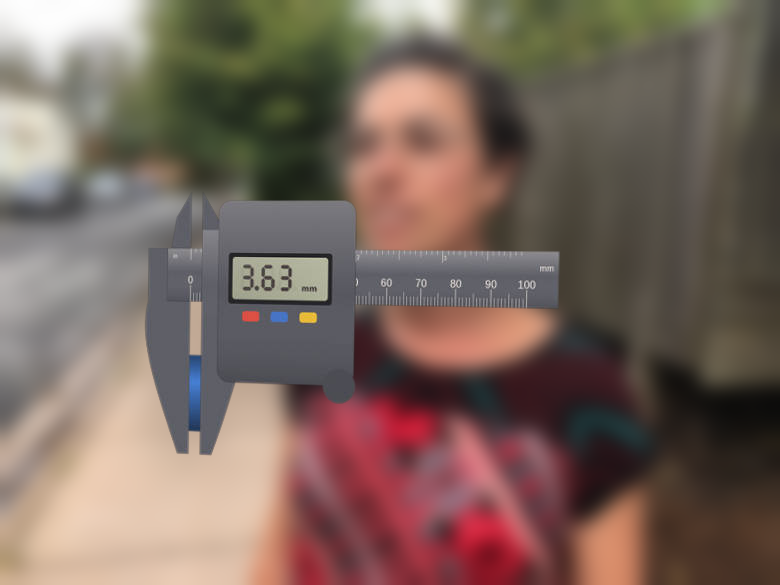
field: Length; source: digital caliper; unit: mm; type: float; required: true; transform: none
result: 3.63 mm
